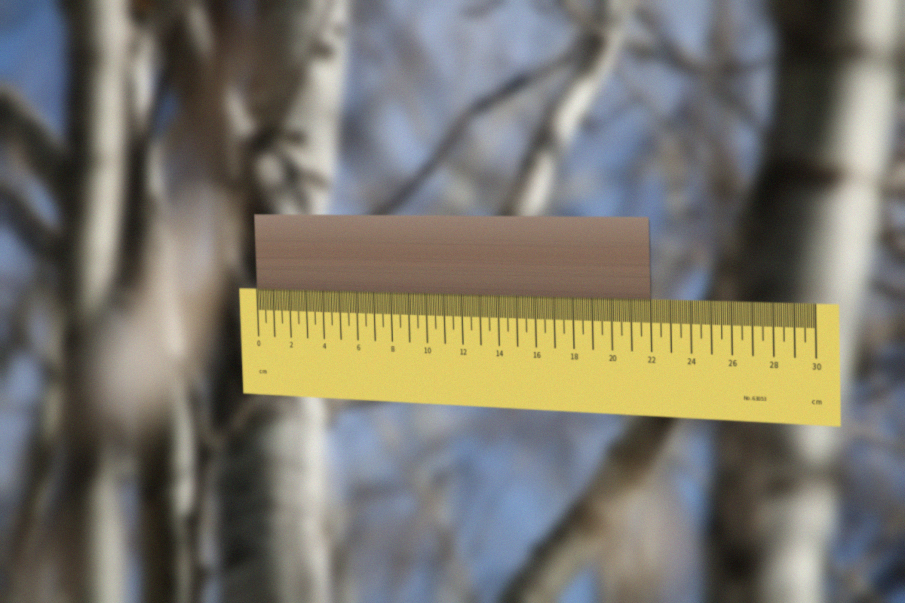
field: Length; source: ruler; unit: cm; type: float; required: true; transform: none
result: 22 cm
